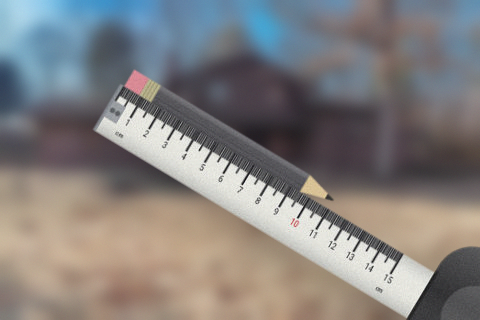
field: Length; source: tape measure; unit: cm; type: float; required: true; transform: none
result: 11 cm
